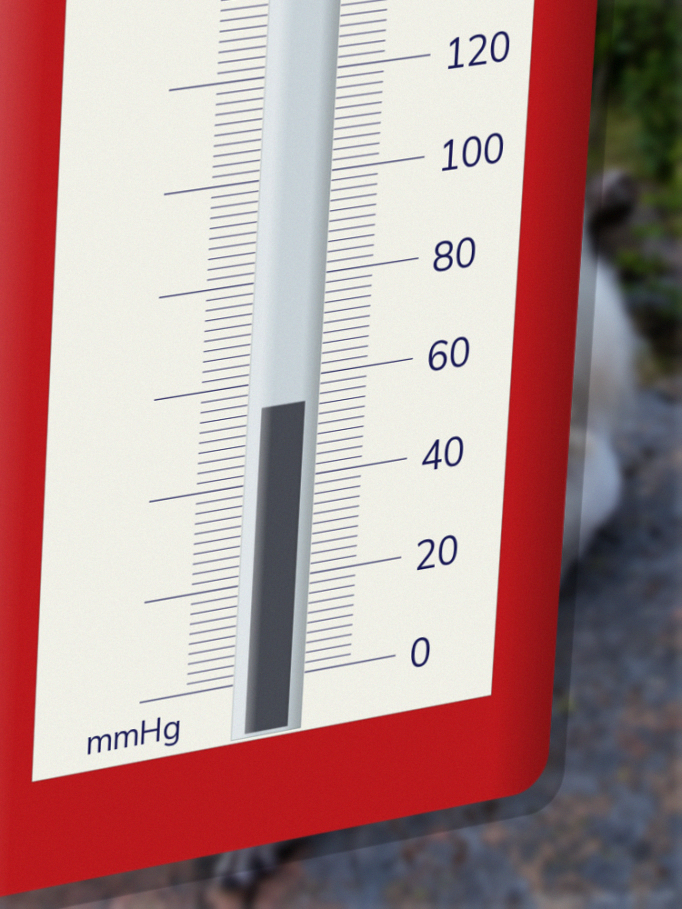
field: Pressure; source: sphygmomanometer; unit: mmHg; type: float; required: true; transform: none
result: 55 mmHg
